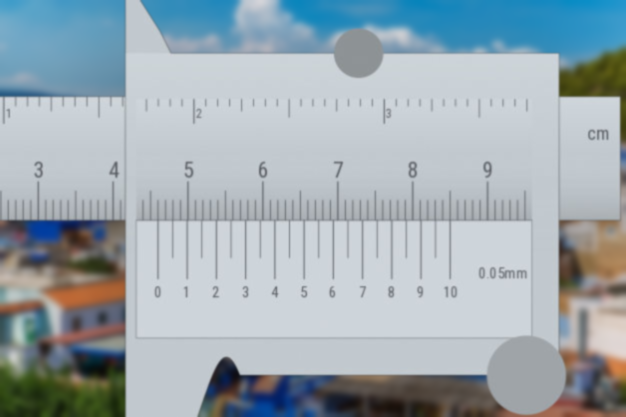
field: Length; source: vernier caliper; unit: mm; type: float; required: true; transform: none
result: 46.0 mm
